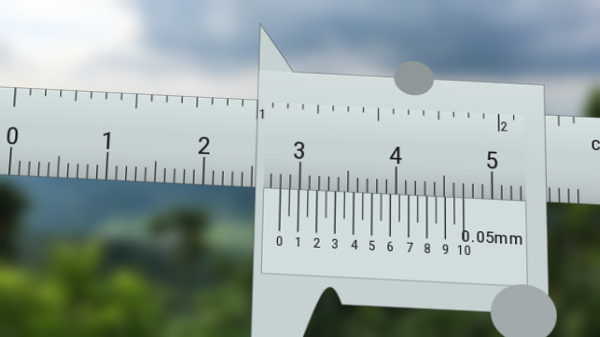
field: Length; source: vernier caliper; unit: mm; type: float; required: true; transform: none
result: 28.0 mm
